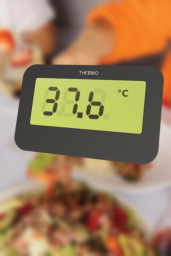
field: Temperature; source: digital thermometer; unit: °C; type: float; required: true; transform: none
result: 37.6 °C
